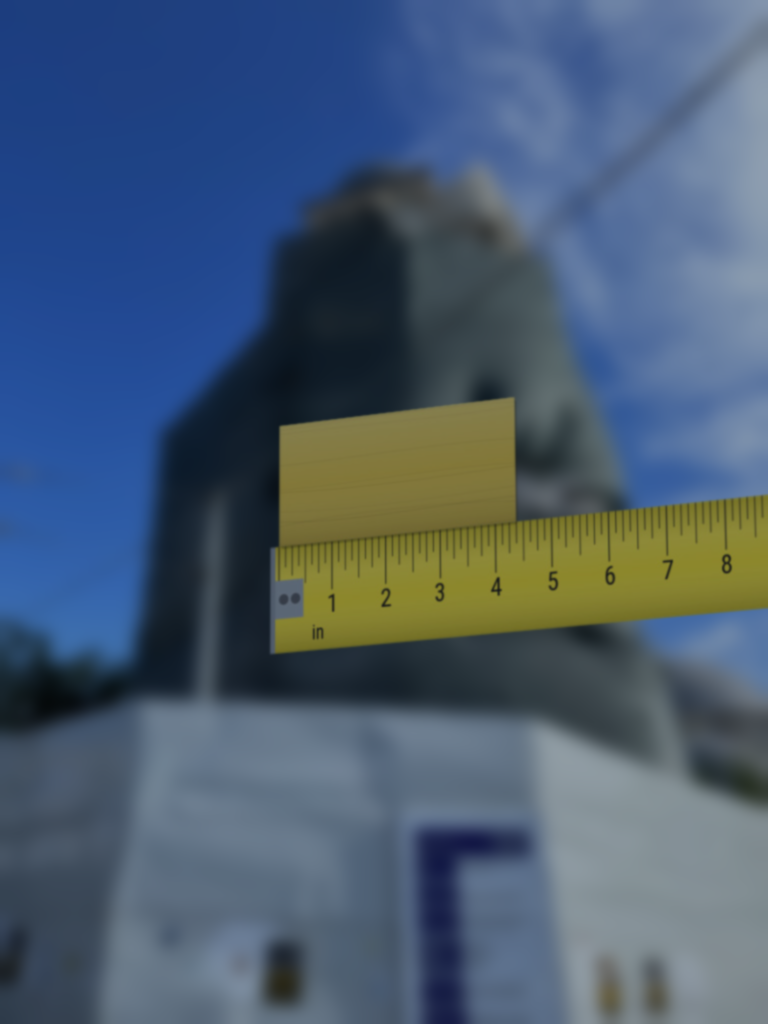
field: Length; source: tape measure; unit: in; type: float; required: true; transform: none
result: 4.375 in
